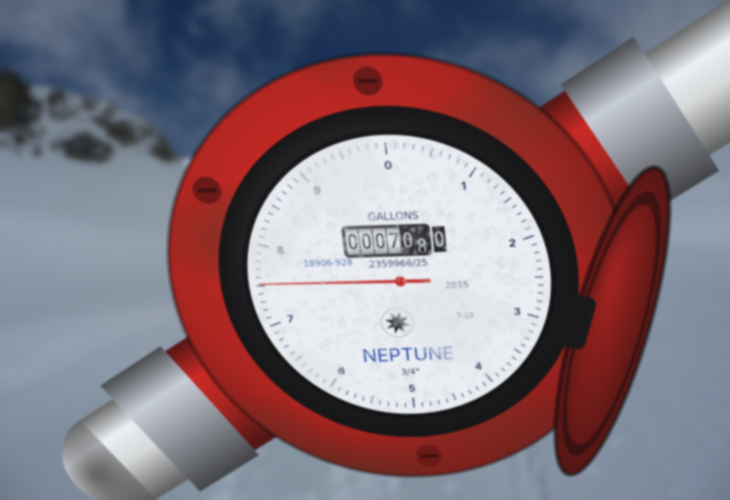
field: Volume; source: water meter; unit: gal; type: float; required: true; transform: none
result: 7077.5 gal
